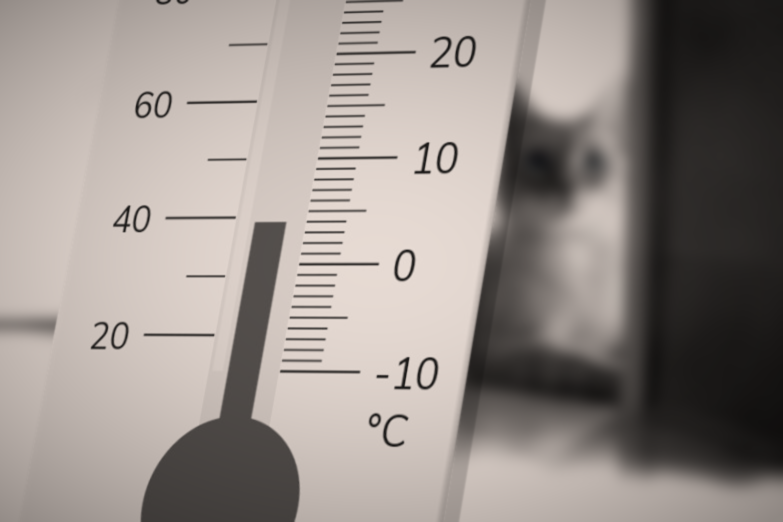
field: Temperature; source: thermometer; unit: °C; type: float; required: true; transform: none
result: 4 °C
